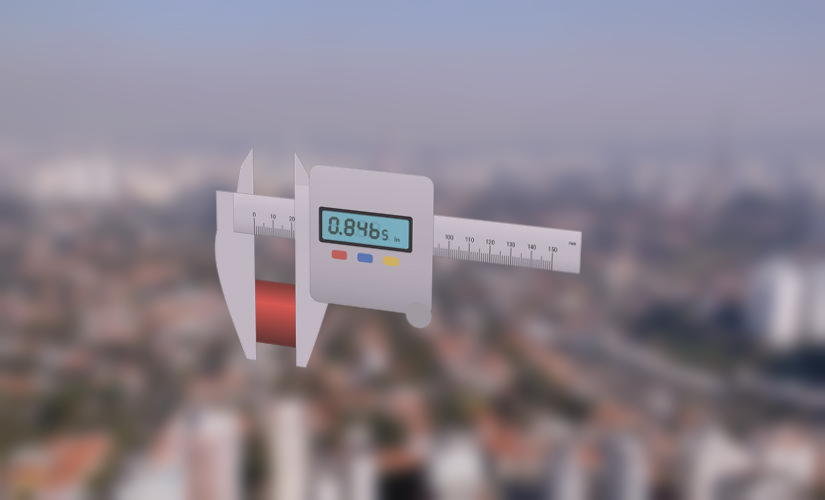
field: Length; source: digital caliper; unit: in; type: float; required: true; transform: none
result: 0.8465 in
